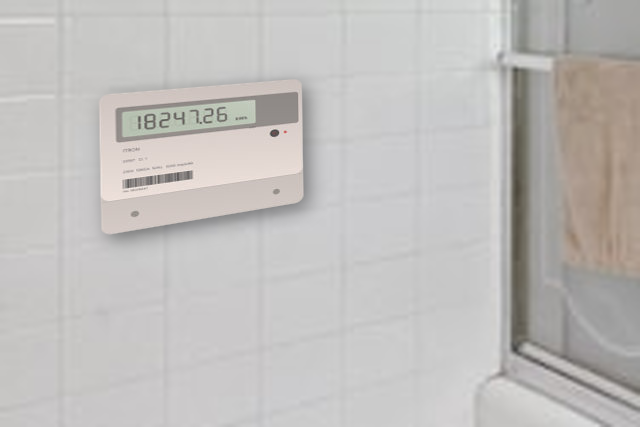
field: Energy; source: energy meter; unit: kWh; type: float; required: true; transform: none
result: 18247.26 kWh
